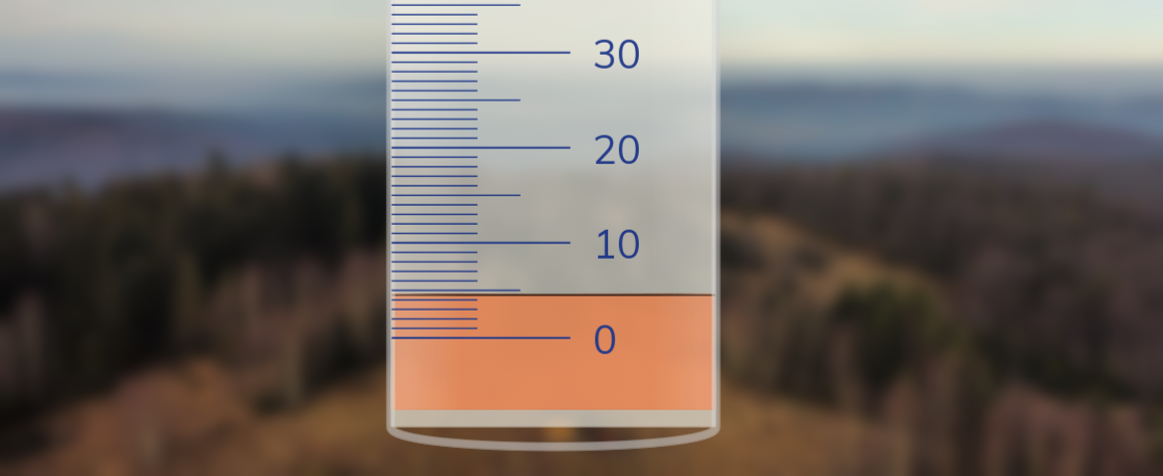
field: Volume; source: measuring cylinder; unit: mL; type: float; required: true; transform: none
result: 4.5 mL
